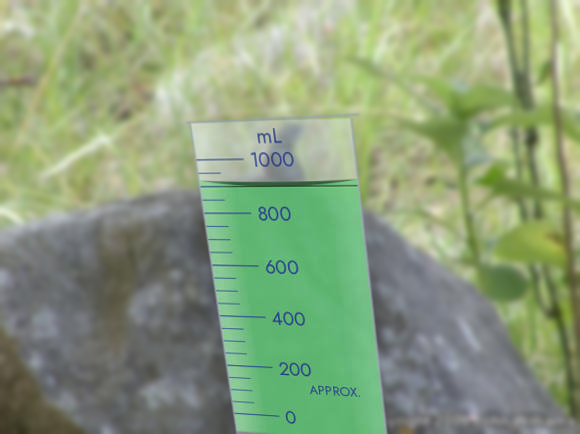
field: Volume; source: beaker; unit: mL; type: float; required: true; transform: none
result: 900 mL
